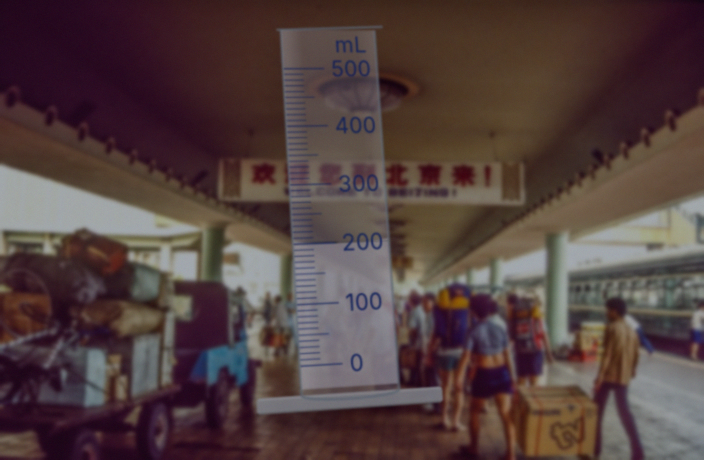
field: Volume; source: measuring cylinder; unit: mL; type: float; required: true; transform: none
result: 200 mL
